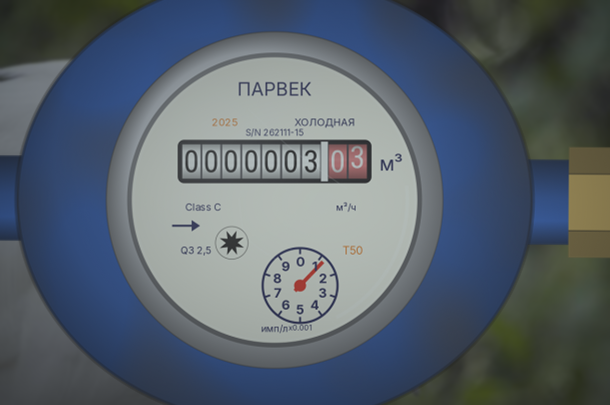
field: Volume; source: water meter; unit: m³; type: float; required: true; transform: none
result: 3.031 m³
